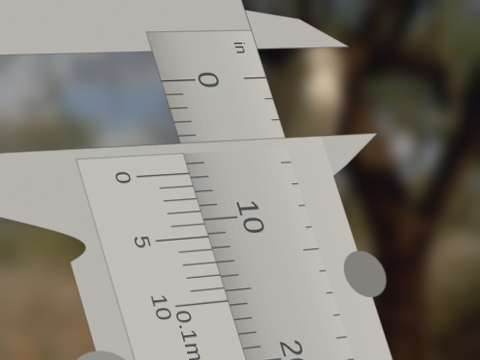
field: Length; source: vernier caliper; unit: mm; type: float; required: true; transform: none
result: 6.7 mm
